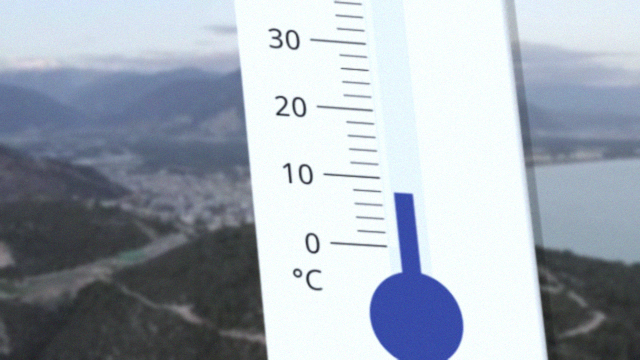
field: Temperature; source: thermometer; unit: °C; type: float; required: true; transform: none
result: 8 °C
